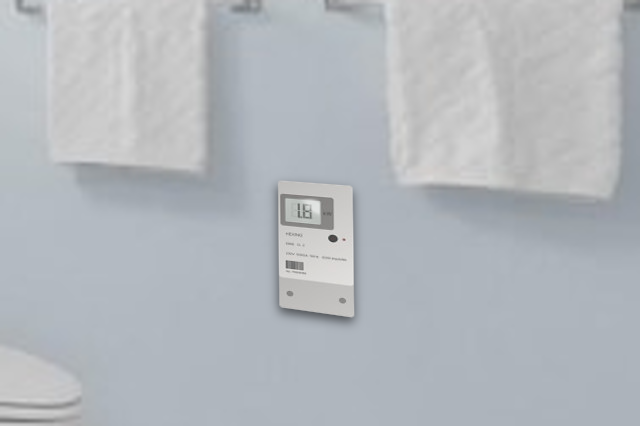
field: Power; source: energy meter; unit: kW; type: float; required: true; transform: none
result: 1.8 kW
